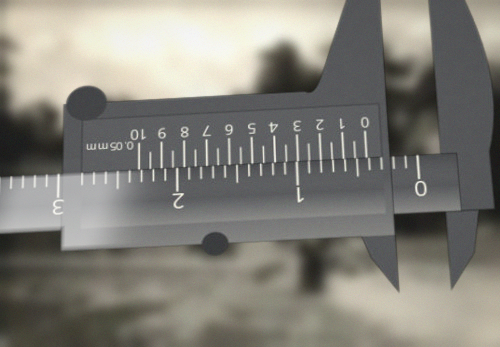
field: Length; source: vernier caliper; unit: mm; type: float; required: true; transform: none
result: 4.2 mm
